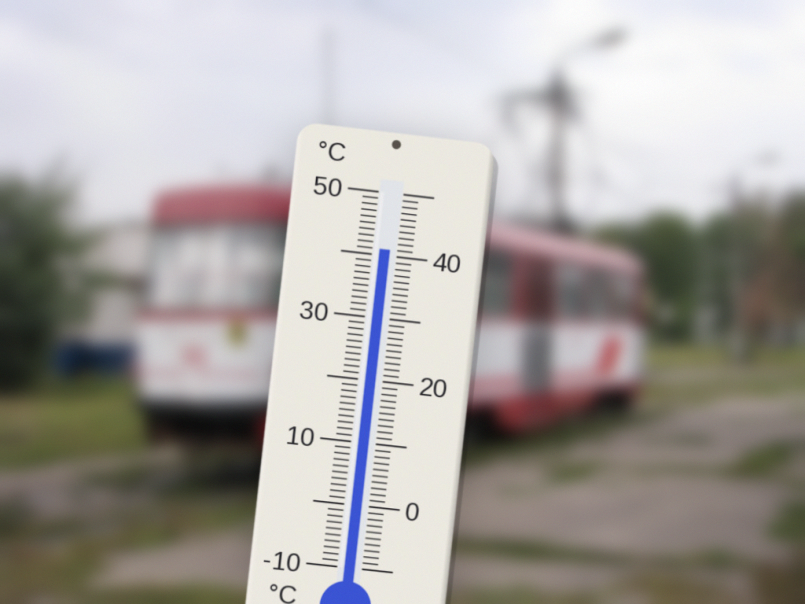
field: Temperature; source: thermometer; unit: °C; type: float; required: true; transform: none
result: 41 °C
